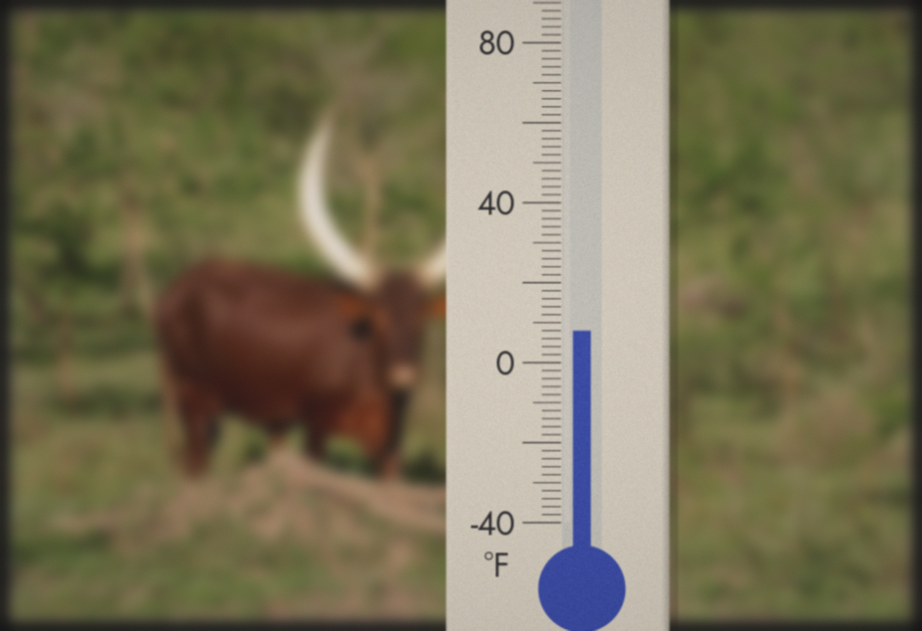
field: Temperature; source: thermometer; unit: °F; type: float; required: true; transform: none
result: 8 °F
